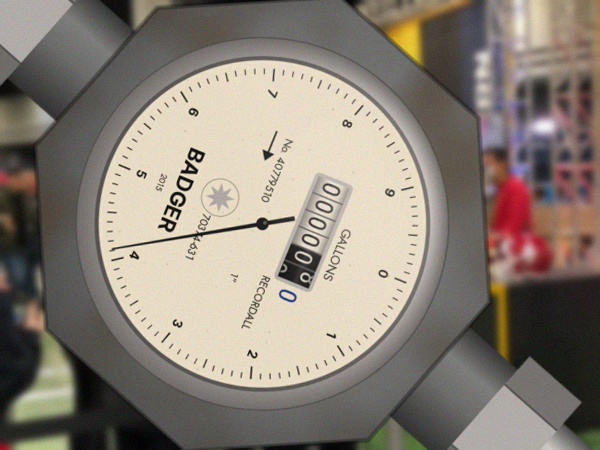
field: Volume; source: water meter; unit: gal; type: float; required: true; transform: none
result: 84.1 gal
